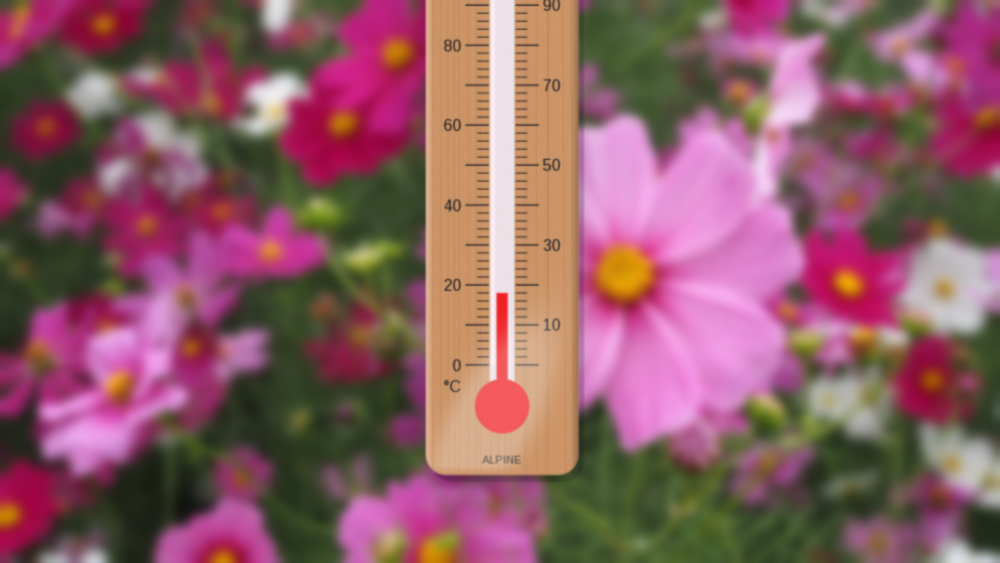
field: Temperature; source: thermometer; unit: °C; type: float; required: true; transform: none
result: 18 °C
